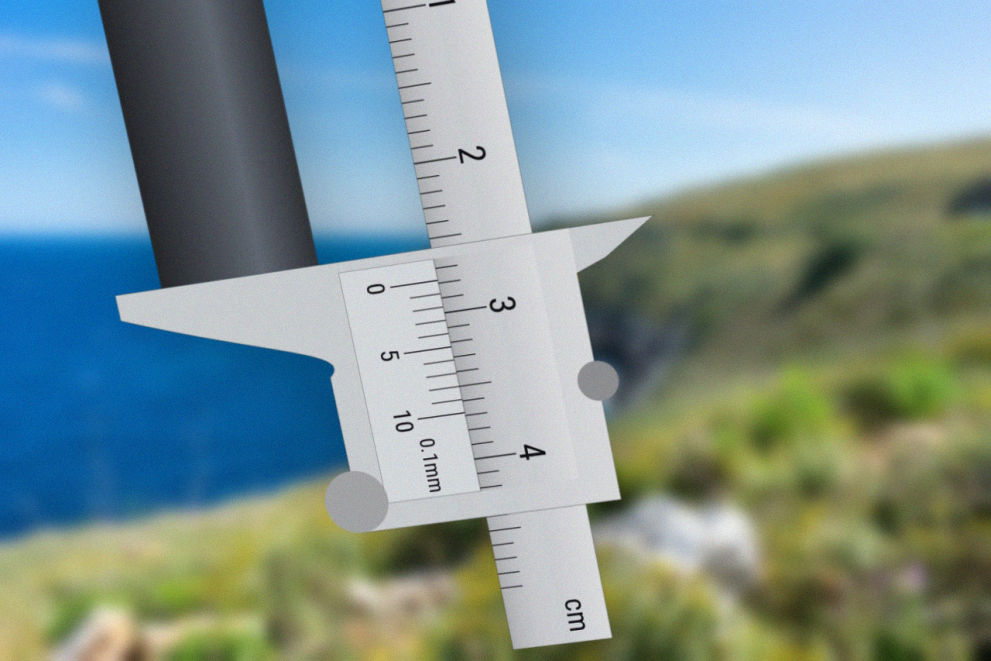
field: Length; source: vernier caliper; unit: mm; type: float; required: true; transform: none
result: 27.8 mm
